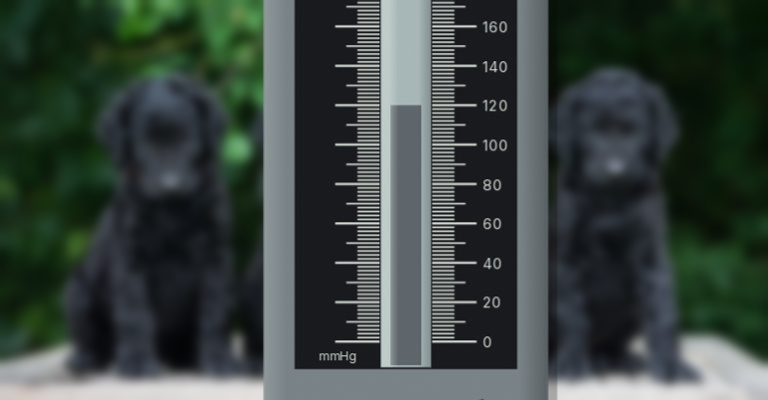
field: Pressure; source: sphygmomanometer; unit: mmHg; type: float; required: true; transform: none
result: 120 mmHg
